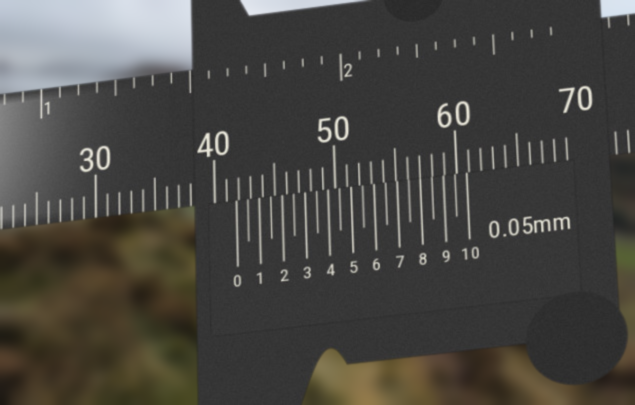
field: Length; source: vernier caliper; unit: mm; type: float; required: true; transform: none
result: 41.8 mm
